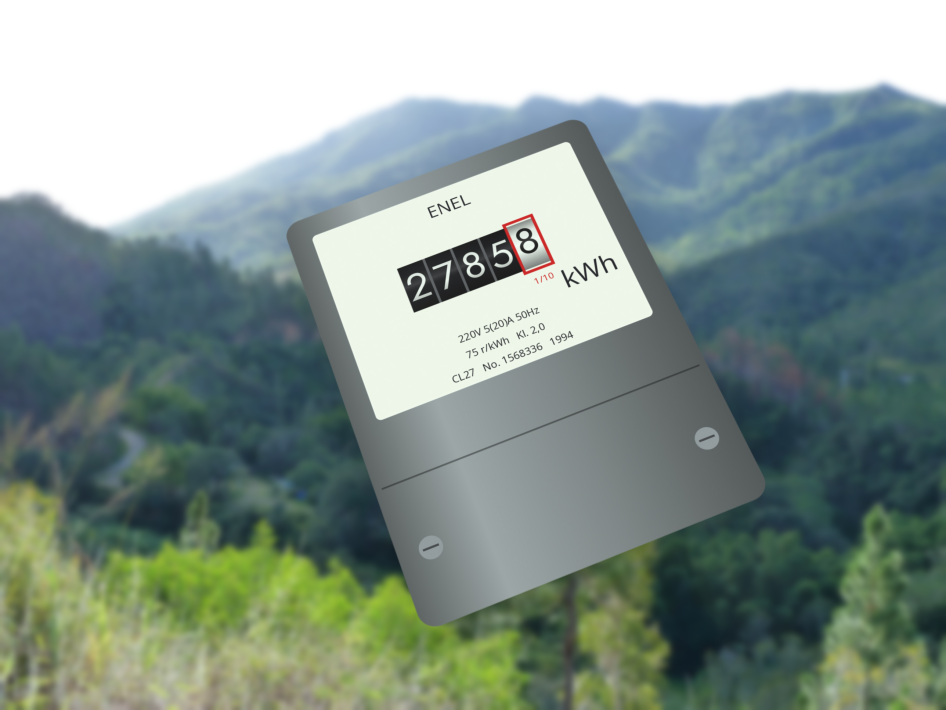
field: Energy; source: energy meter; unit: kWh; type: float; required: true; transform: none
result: 2785.8 kWh
